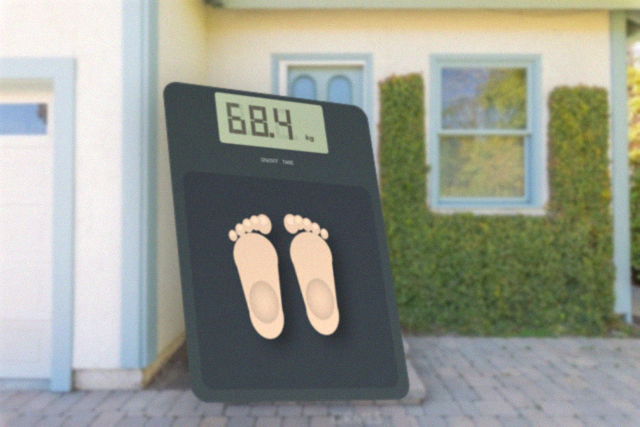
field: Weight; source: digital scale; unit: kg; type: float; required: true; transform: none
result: 68.4 kg
